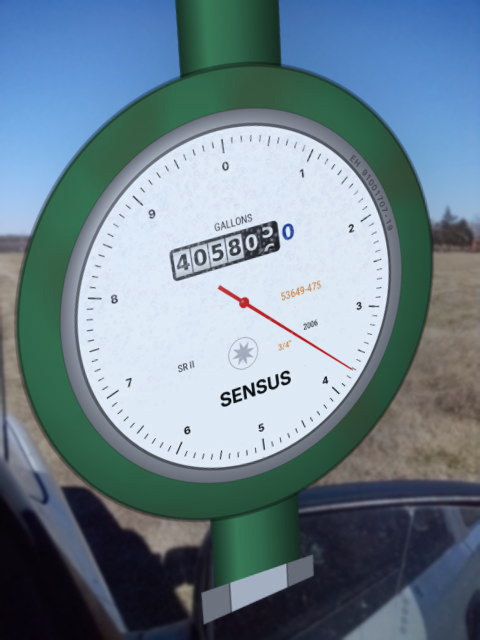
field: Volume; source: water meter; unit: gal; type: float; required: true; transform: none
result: 4058053.7 gal
